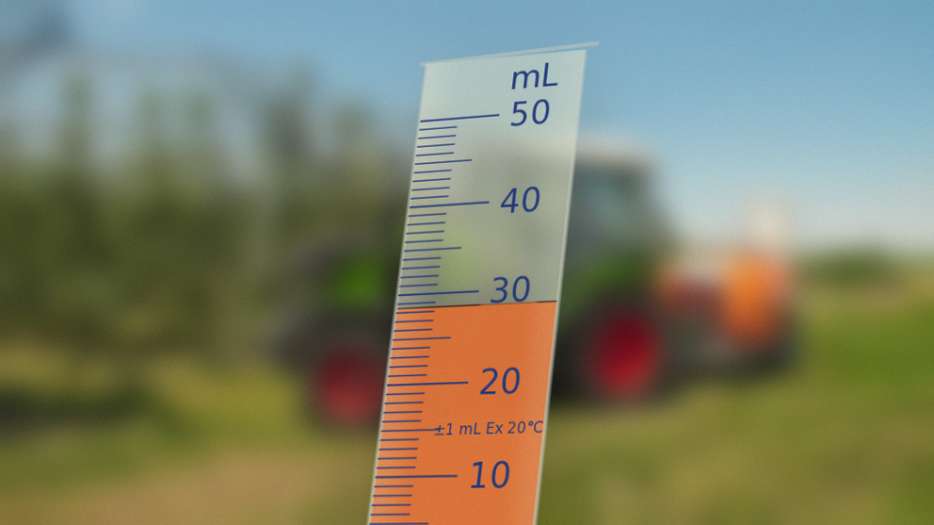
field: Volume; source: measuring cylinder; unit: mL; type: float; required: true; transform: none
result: 28.5 mL
